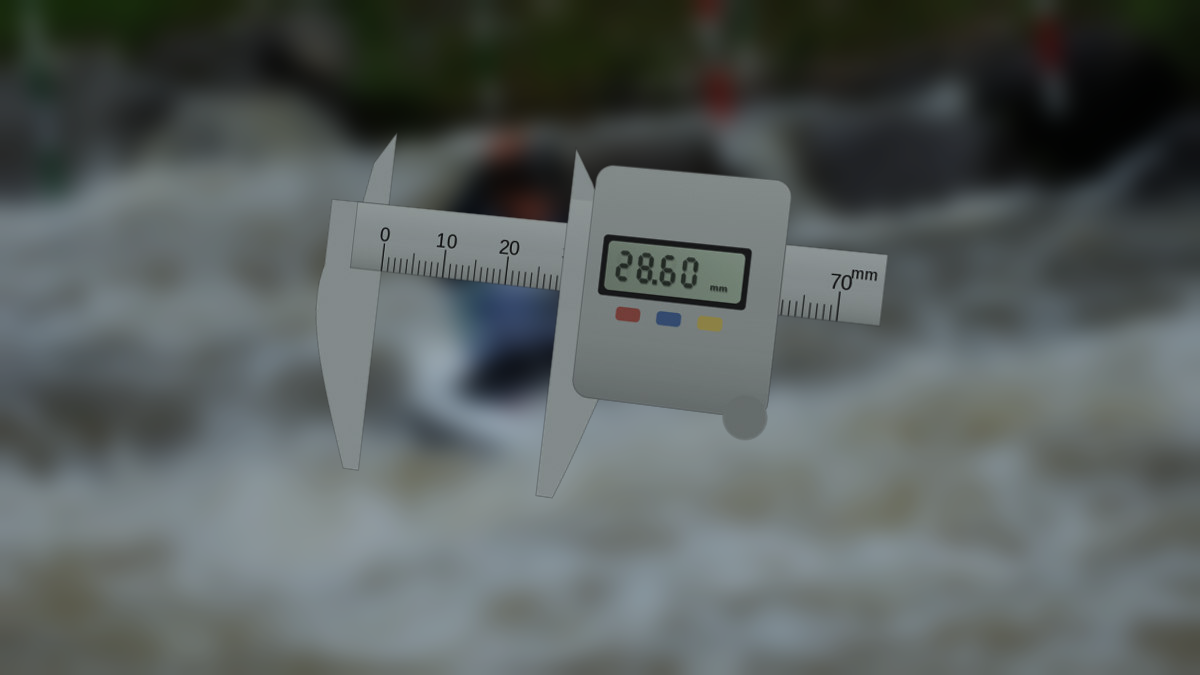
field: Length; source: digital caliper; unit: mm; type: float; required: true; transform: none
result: 28.60 mm
